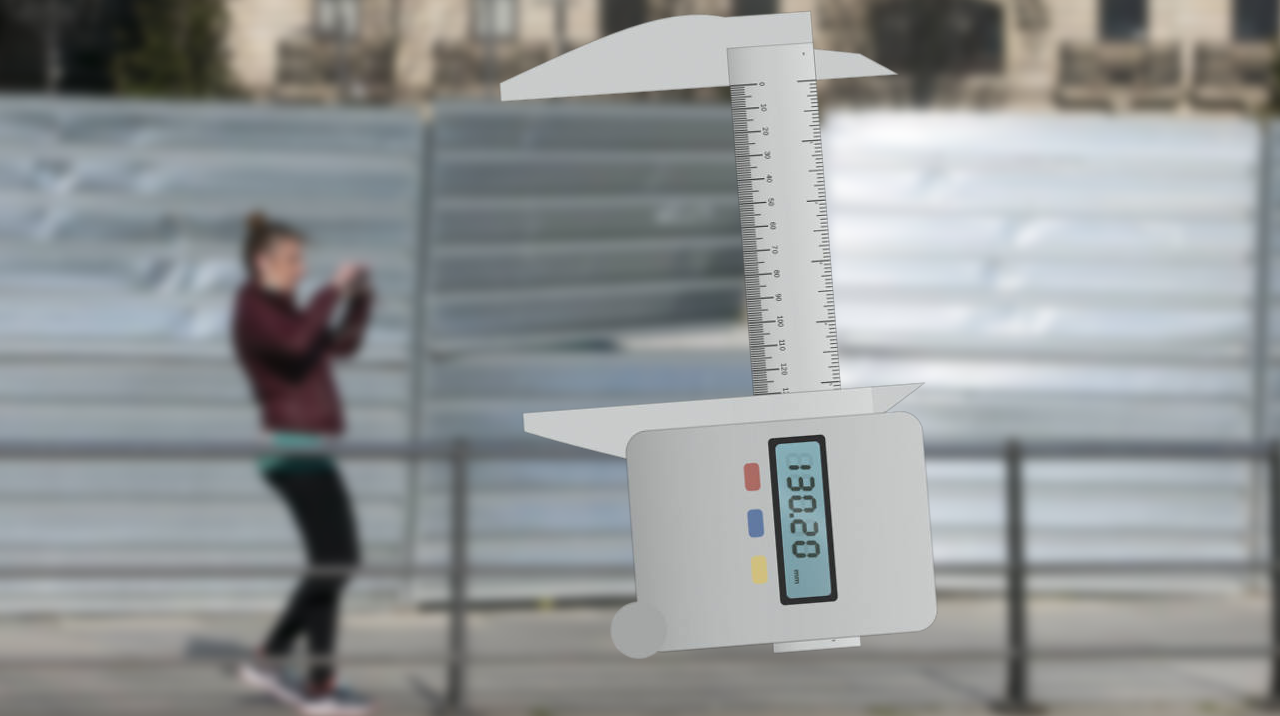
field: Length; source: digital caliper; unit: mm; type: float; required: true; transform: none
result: 130.20 mm
